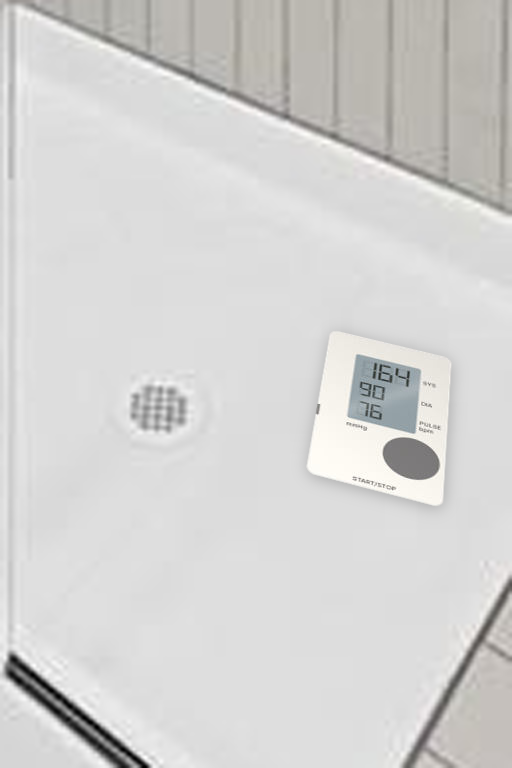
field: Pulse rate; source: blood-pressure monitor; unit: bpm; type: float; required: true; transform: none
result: 76 bpm
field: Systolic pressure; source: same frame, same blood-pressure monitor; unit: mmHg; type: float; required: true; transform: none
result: 164 mmHg
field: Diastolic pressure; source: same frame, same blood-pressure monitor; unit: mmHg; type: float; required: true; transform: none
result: 90 mmHg
